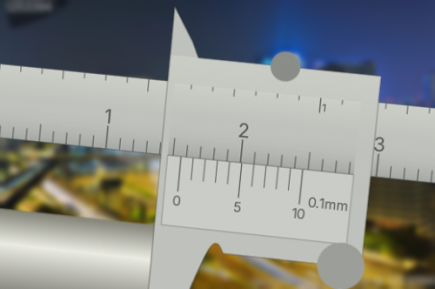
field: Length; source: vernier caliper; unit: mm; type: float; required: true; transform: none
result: 15.6 mm
